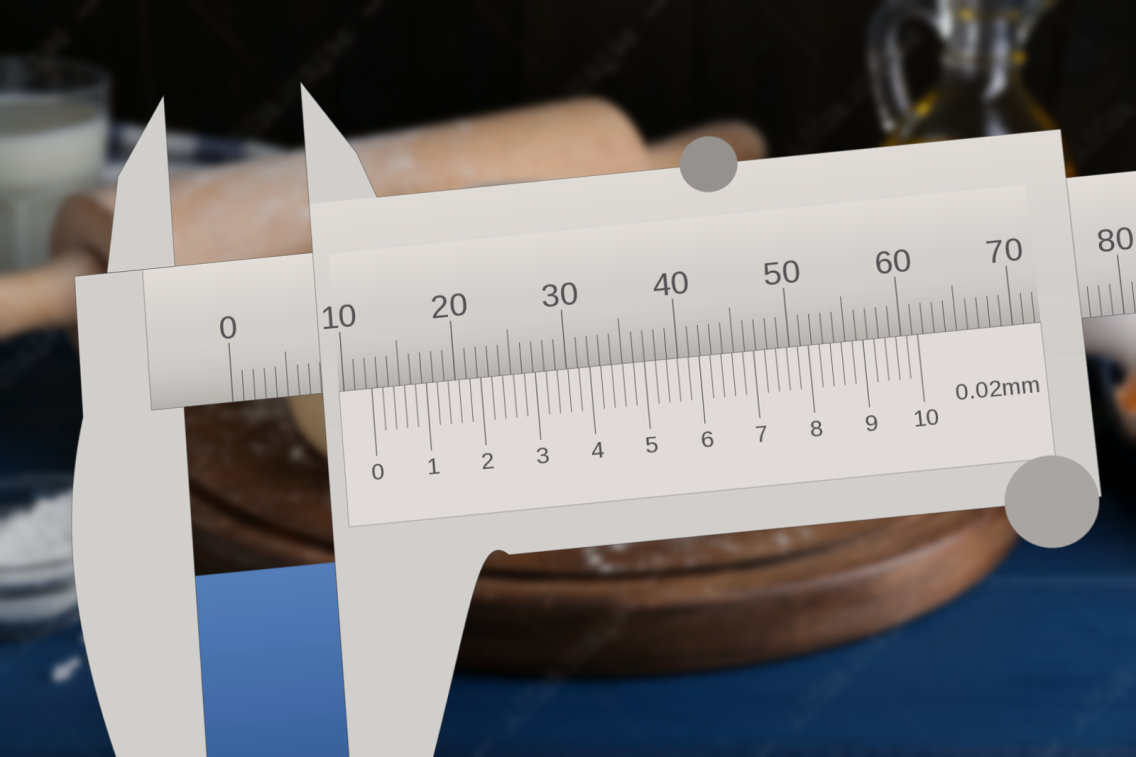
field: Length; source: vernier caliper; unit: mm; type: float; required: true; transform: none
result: 12.5 mm
